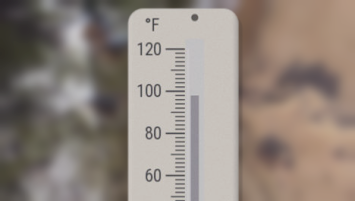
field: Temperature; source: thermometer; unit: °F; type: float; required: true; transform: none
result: 98 °F
